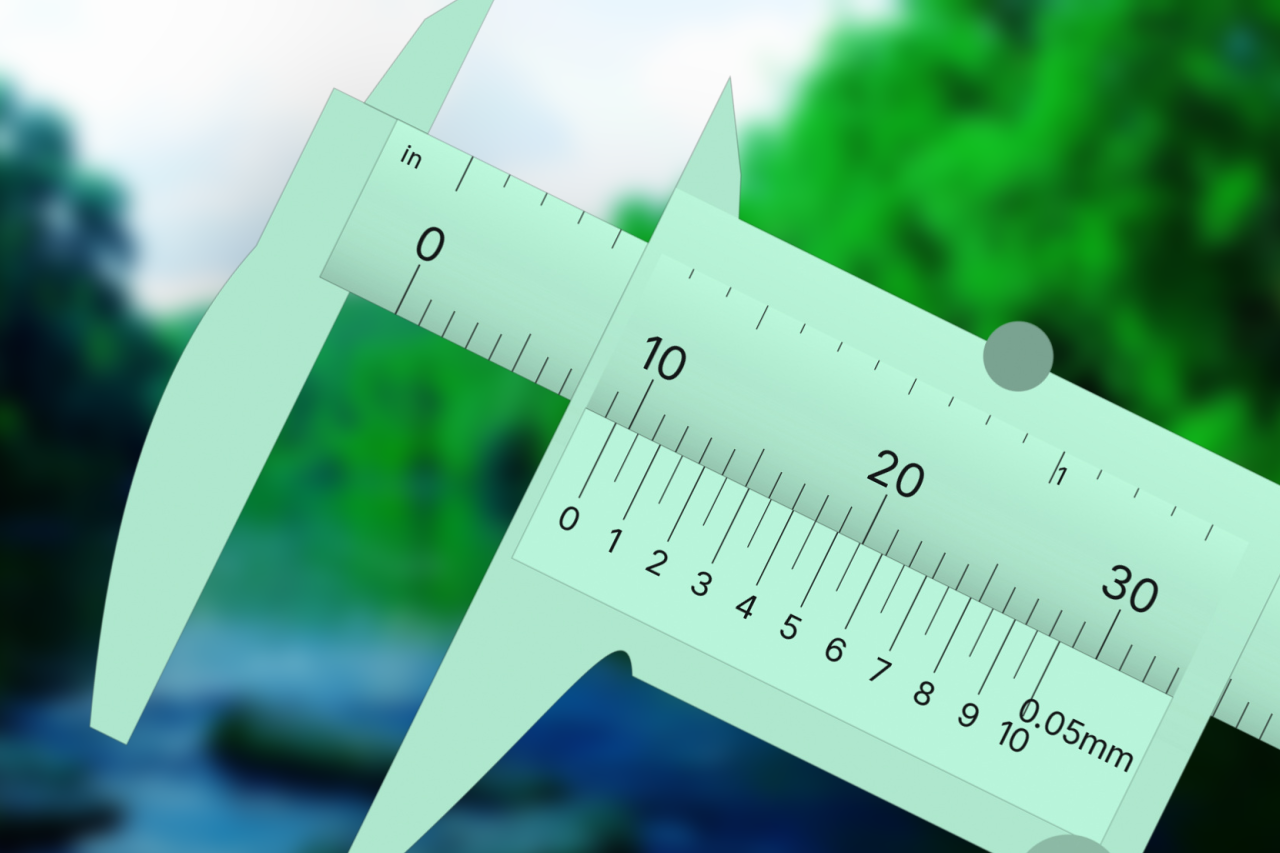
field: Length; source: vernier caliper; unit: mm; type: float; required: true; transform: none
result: 9.45 mm
